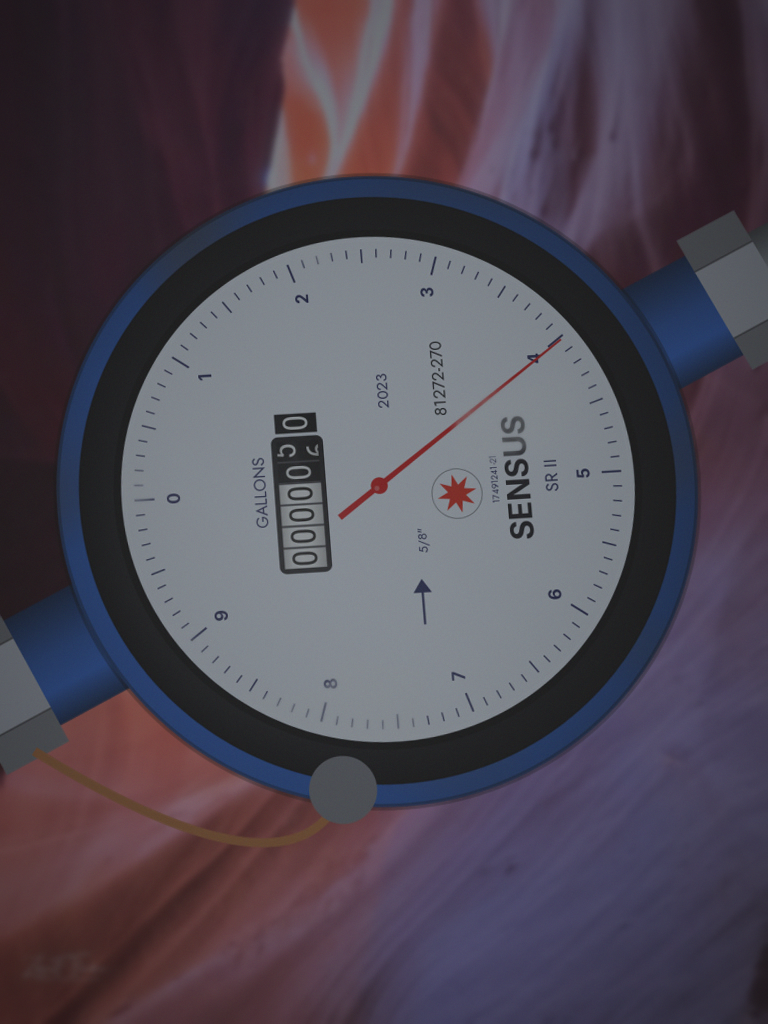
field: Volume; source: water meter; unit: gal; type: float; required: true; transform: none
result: 54.0 gal
